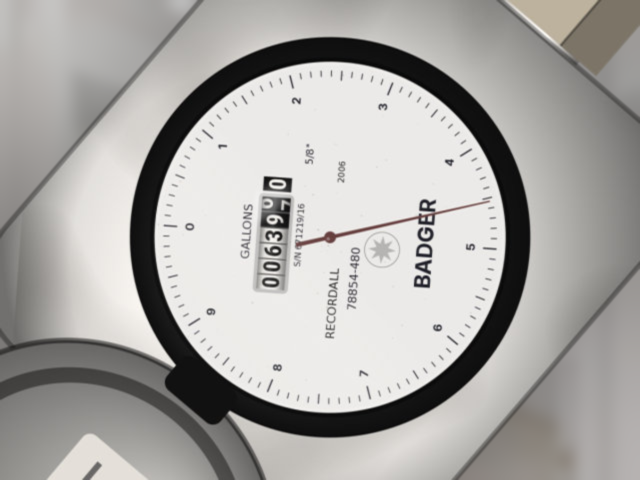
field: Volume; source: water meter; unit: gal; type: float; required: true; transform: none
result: 63964.5 gal
